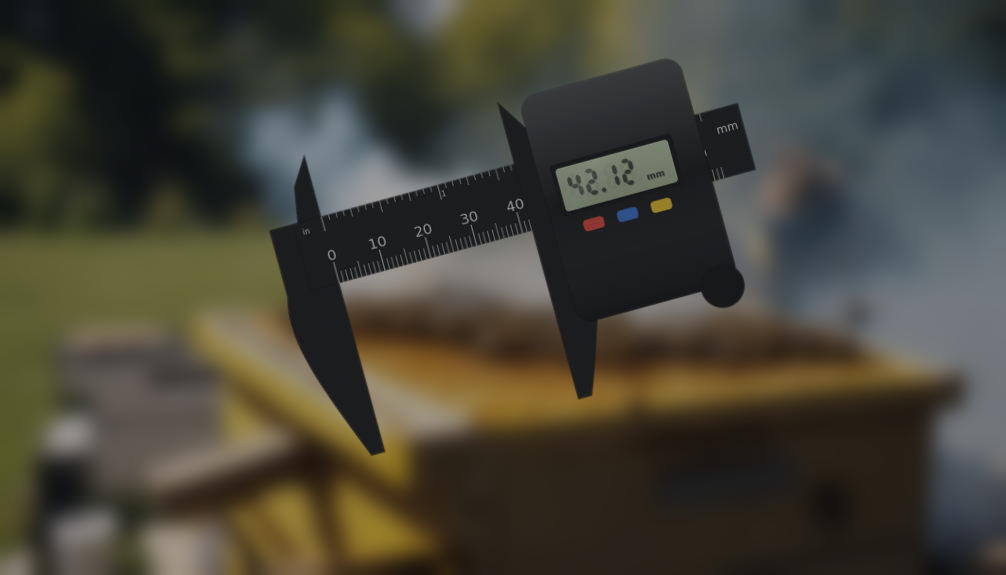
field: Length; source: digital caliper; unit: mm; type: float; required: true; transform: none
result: 42.12 mm
